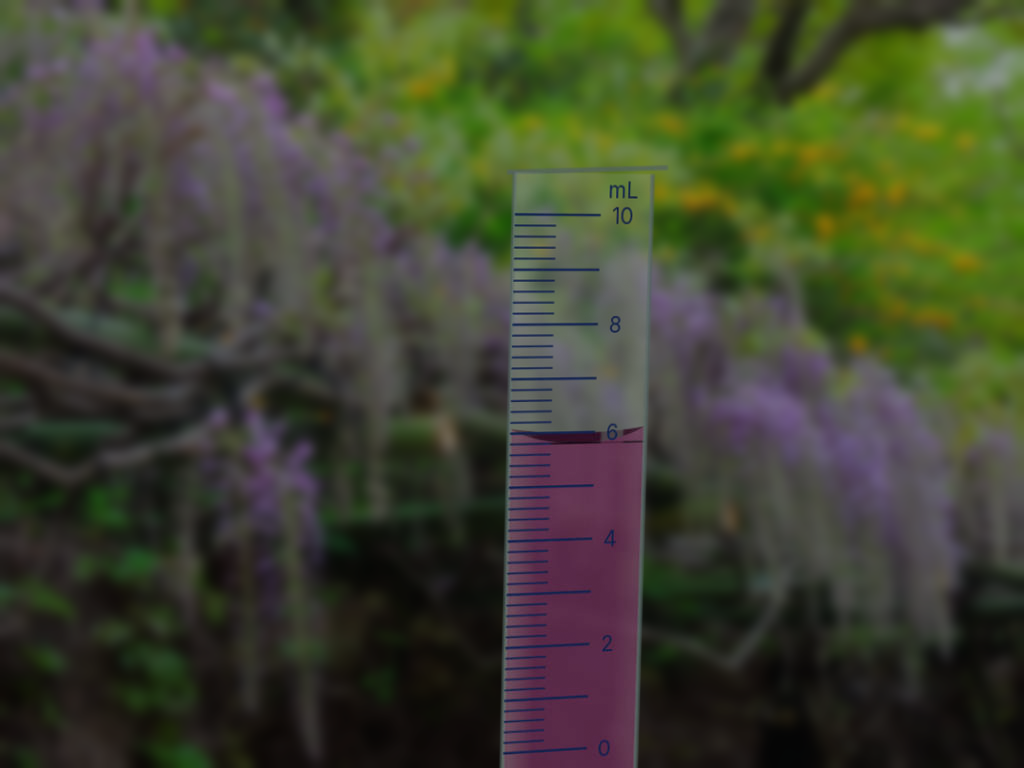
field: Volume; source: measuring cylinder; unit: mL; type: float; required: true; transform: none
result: 5.8 mL
